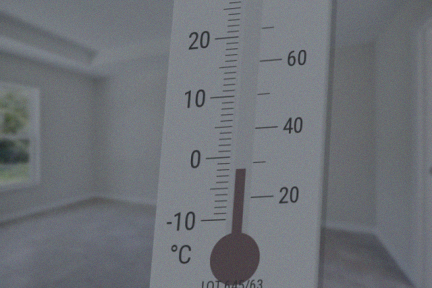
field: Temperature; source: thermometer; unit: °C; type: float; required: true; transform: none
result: -2 °C
